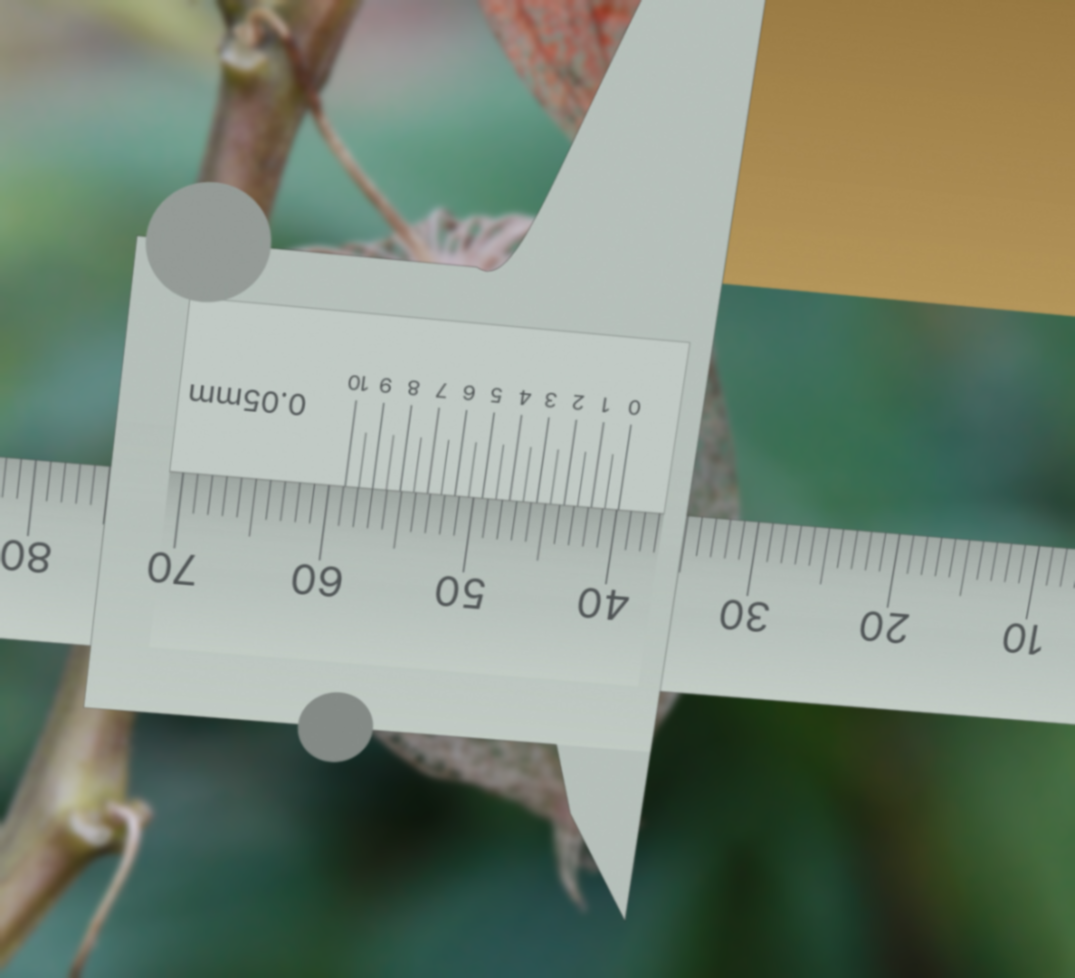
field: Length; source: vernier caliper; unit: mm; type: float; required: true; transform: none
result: 39.9 mm
